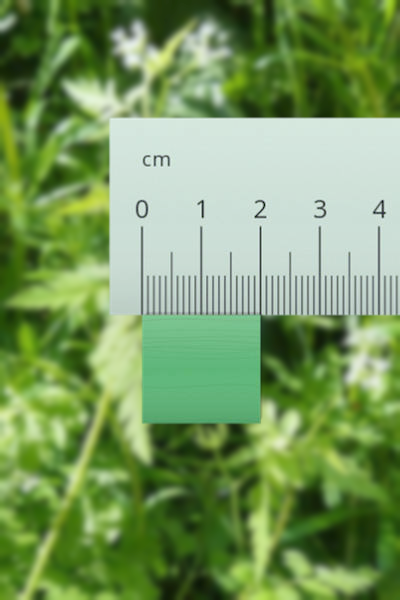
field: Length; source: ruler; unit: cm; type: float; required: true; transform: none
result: 2 cm
